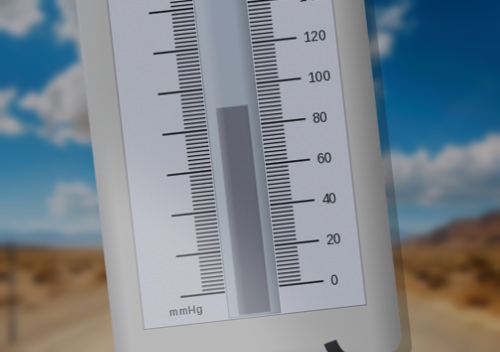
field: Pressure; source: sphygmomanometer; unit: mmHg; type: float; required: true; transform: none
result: 90 mmHg
